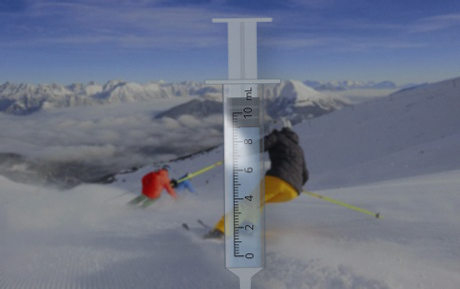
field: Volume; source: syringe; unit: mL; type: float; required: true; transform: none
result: 9 mL
